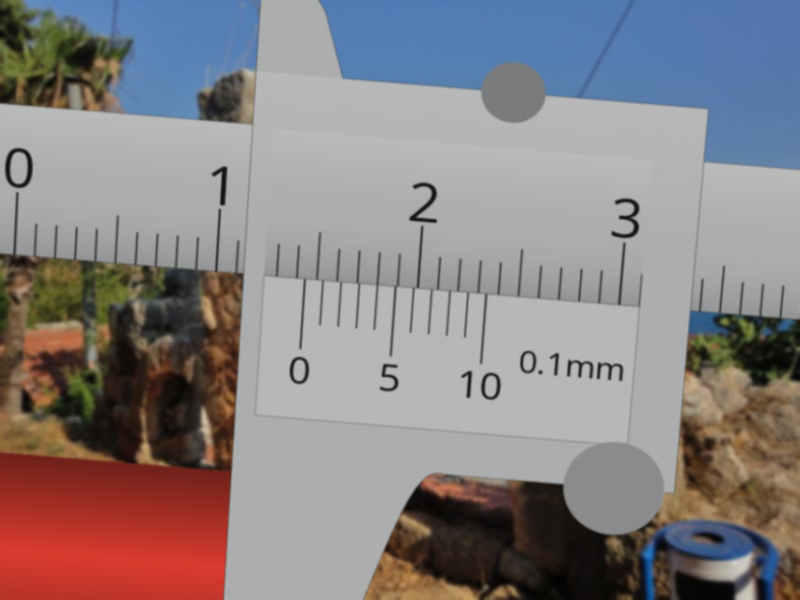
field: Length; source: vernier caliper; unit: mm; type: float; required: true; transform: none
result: 14.4 mm
